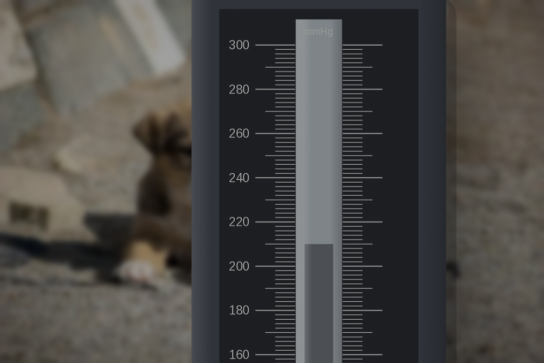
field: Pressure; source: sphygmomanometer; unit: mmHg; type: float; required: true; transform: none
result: 210 mmHg
